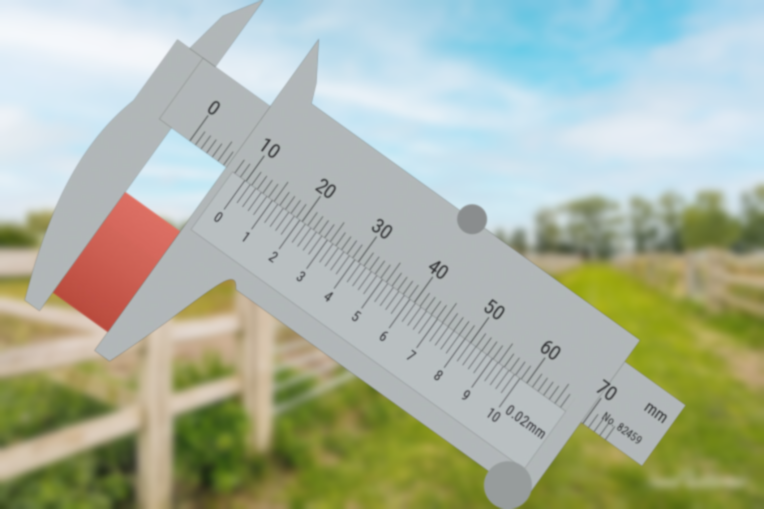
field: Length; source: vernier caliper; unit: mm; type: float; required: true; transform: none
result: 9.8 mm
